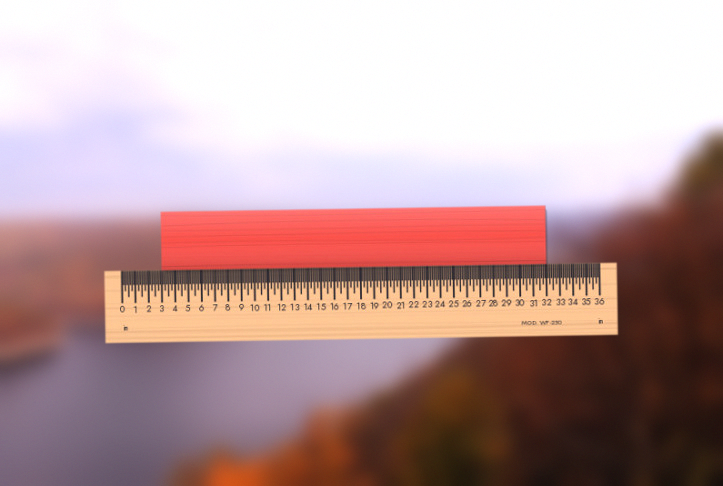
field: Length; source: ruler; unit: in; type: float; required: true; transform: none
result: 29 in
